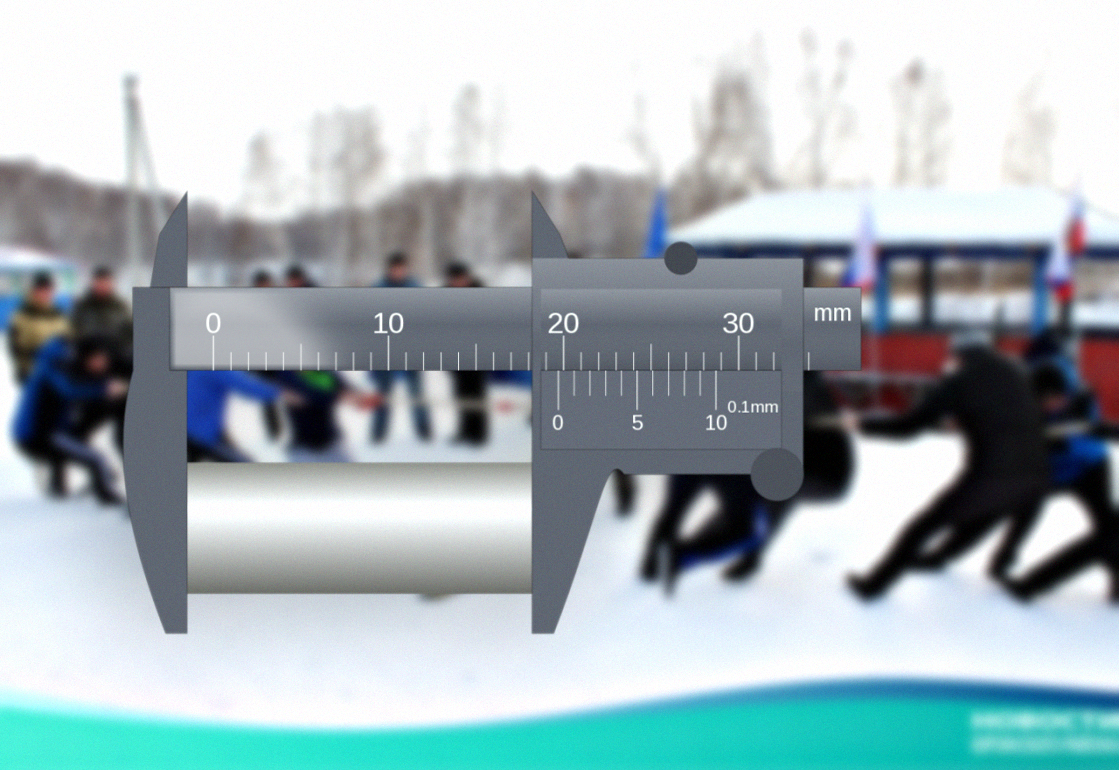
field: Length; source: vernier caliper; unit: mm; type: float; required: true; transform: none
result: 19.7 mm
